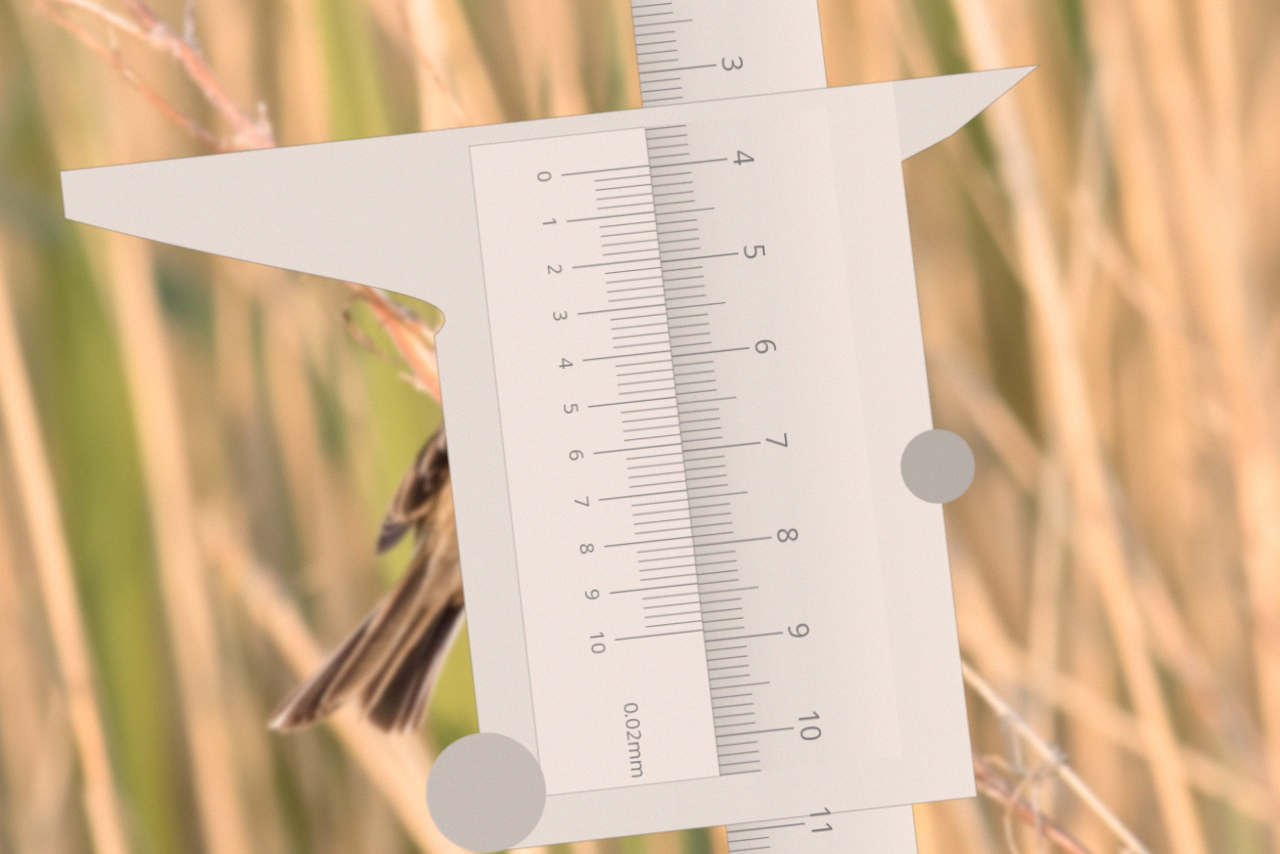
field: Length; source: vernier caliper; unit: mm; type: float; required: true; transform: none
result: 39.8 mm
